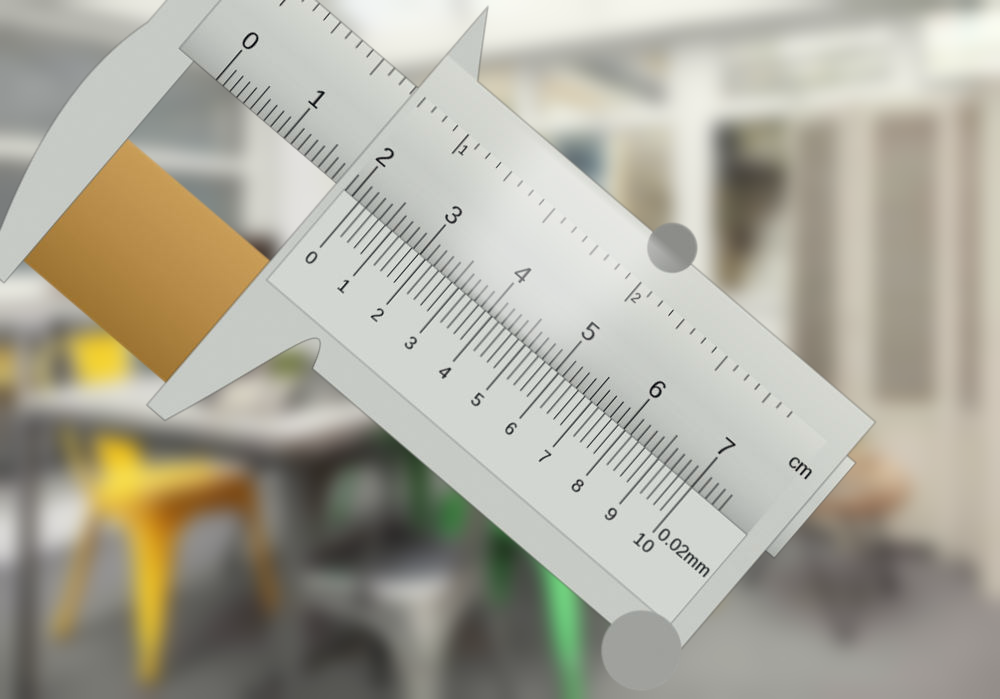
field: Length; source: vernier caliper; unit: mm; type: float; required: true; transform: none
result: 21.0 mm
